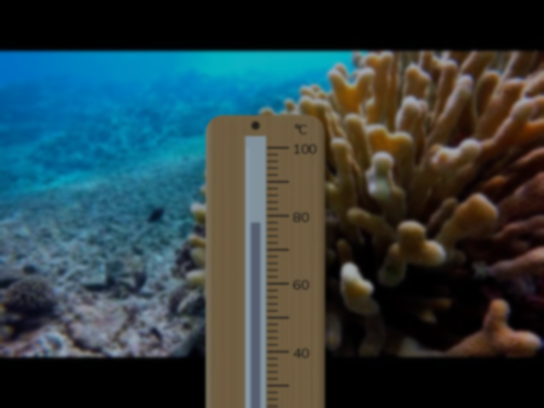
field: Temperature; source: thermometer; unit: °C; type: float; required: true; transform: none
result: 78 °C
